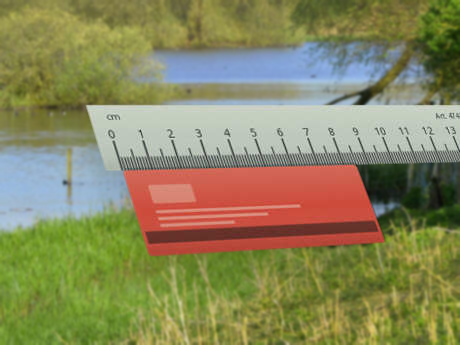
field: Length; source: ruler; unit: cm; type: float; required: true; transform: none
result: 8.5 cm
